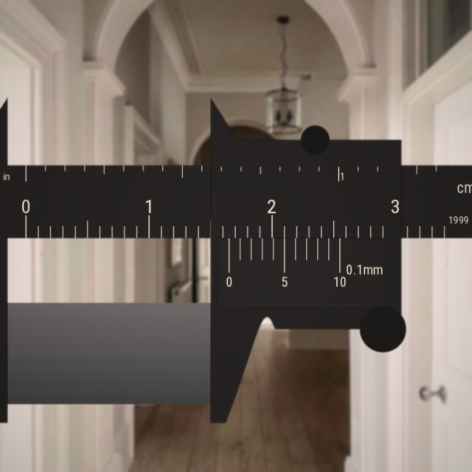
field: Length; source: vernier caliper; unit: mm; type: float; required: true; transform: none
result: 16.5 mm
